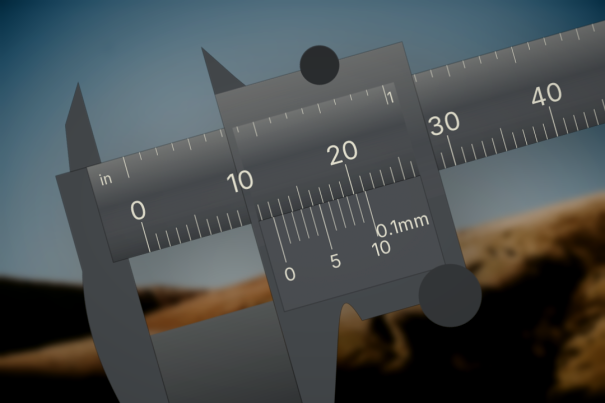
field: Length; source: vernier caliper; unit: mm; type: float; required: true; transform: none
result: 12.1 mm
